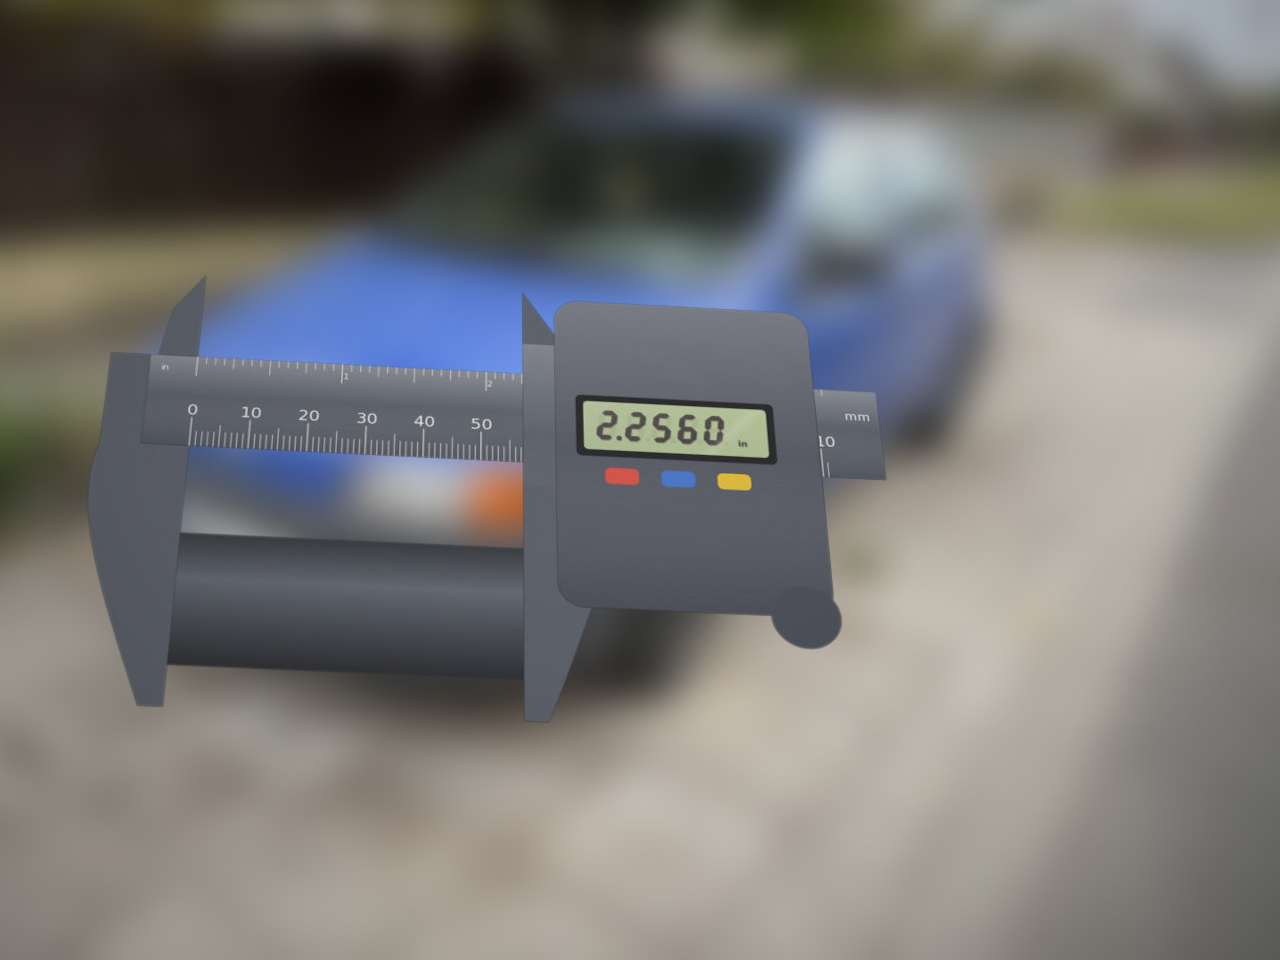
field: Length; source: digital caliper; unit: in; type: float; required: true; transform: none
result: 2.2560 in
